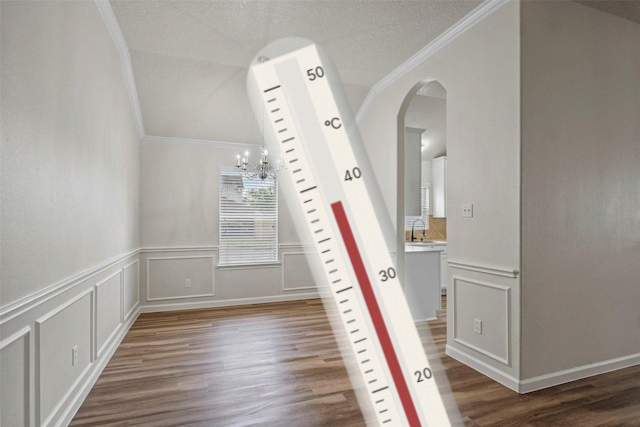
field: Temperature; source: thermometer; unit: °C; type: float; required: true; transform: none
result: 38 °C
